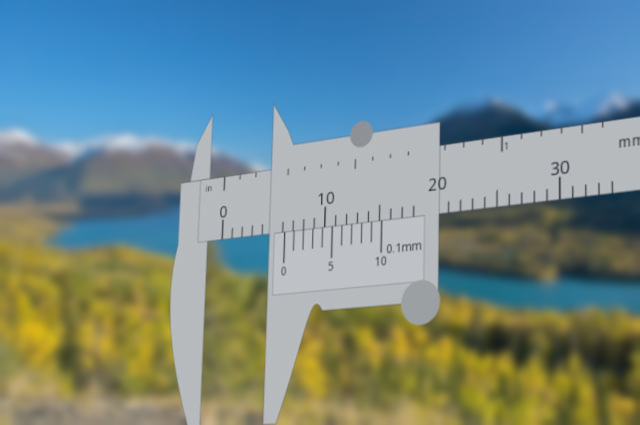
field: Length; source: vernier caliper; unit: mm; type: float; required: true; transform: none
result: 6.2 mm
